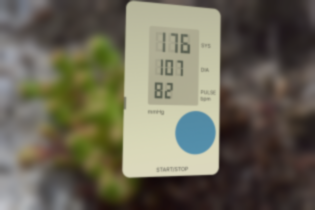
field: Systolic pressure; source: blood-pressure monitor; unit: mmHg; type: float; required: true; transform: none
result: 176 mmHg
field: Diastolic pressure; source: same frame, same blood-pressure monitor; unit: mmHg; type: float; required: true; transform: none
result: 107 mmHg
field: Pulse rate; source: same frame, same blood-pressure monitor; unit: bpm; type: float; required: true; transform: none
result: 82 bpm
